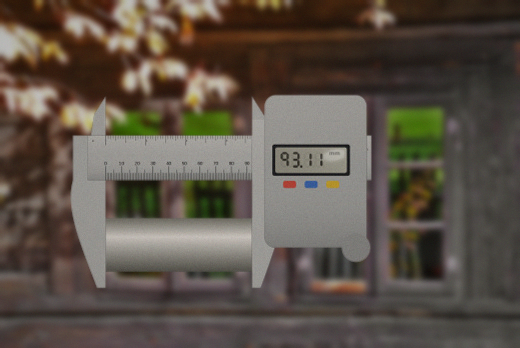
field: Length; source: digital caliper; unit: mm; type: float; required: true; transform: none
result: 93.11 mm
